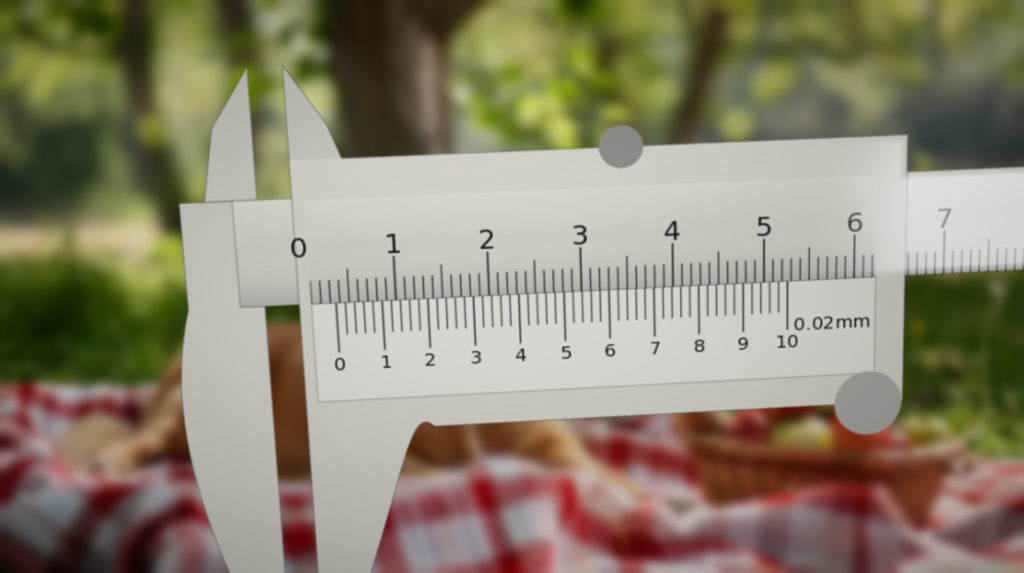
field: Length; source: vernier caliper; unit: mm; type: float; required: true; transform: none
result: 3.6 mm
